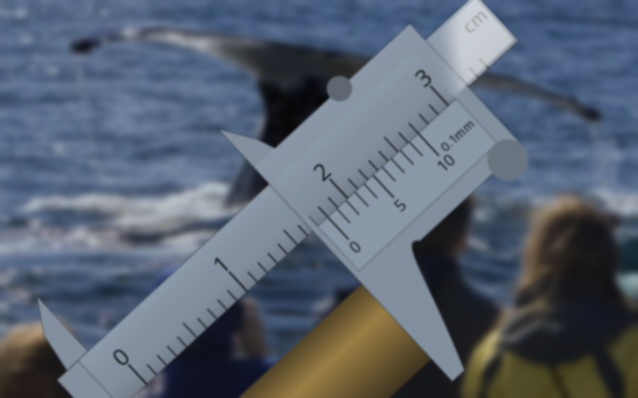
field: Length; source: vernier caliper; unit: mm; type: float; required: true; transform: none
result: 18.0 mm
